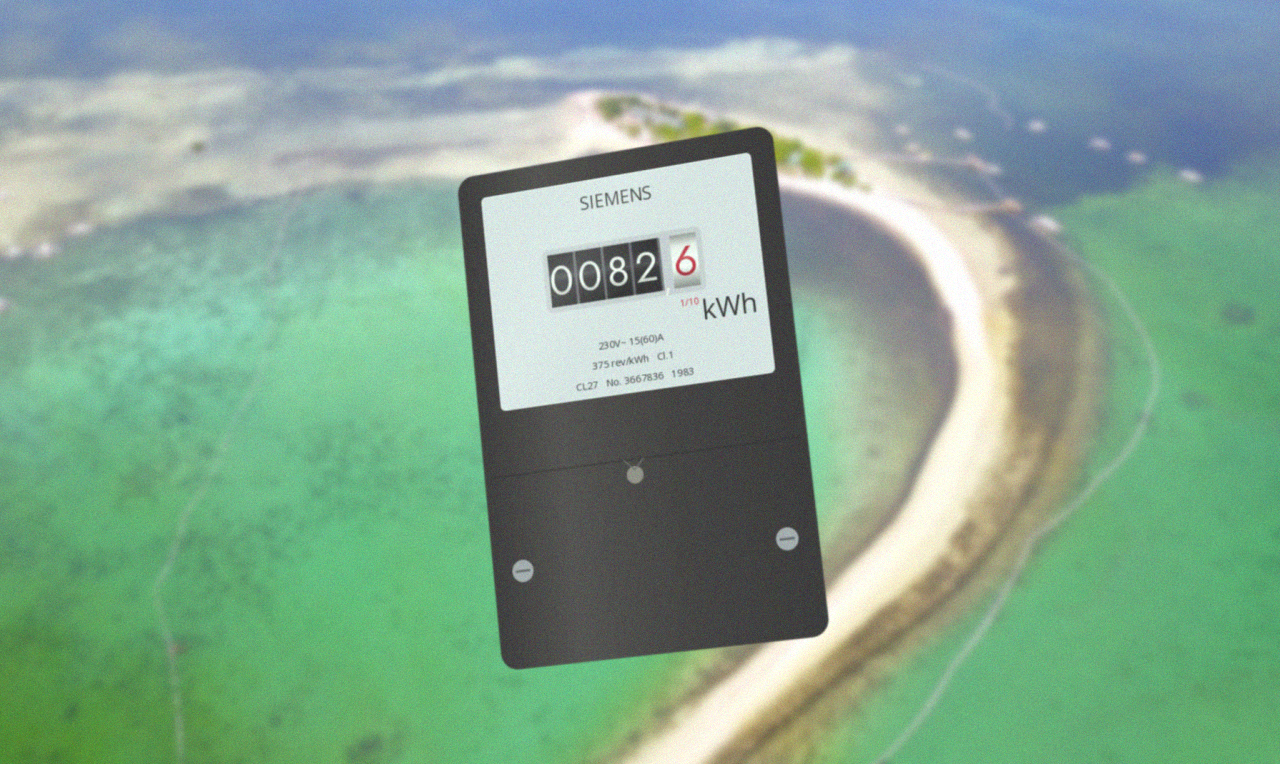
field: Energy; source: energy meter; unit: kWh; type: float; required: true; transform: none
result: 82.6 kWh
